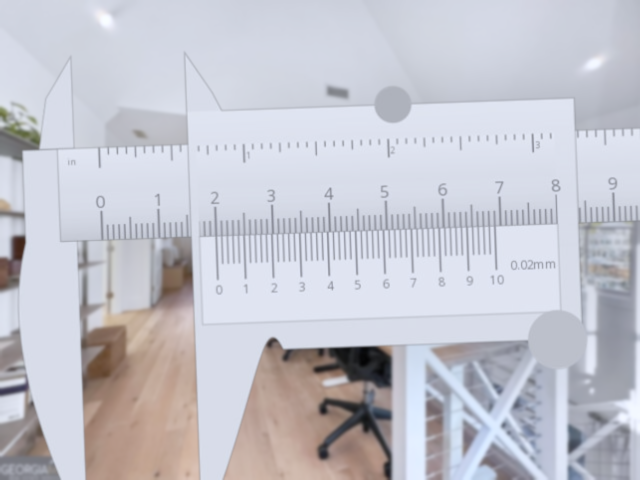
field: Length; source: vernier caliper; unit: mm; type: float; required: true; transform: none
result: 20.0 mm
